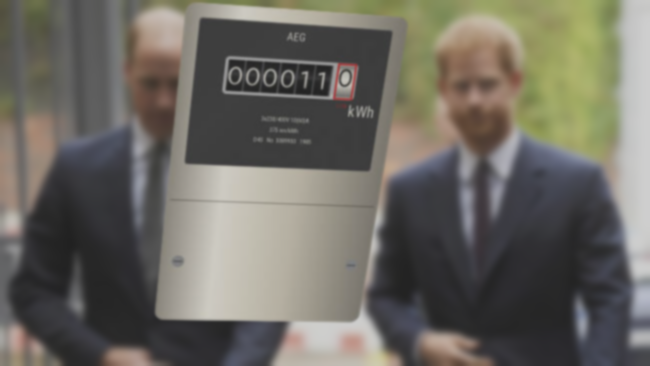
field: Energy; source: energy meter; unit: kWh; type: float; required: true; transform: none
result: 11.0 kWh
